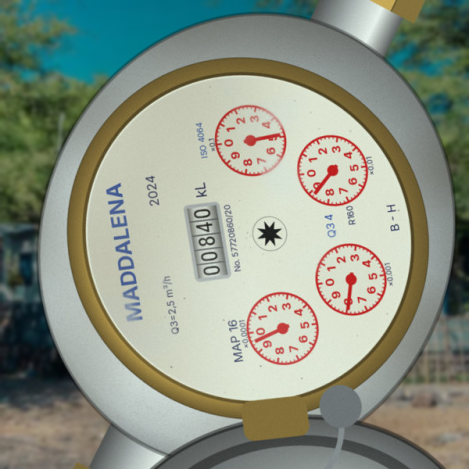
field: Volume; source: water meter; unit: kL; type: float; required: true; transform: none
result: 840.4879 kL
